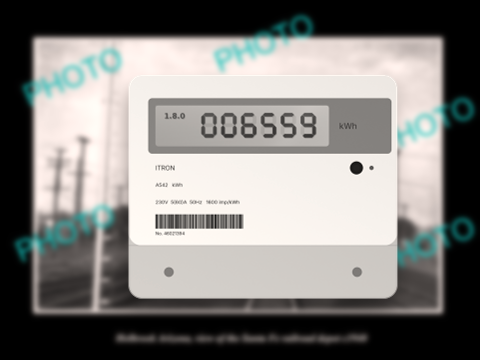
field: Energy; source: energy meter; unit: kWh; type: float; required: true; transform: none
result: 6559 kWh
